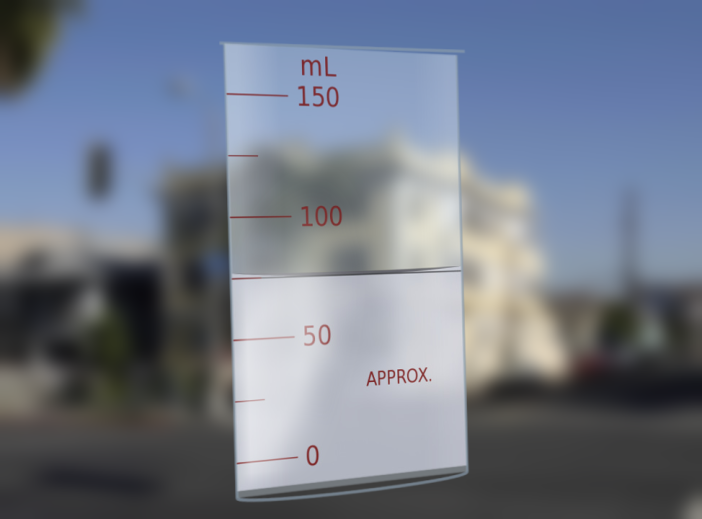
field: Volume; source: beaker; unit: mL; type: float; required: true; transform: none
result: 75 mL
